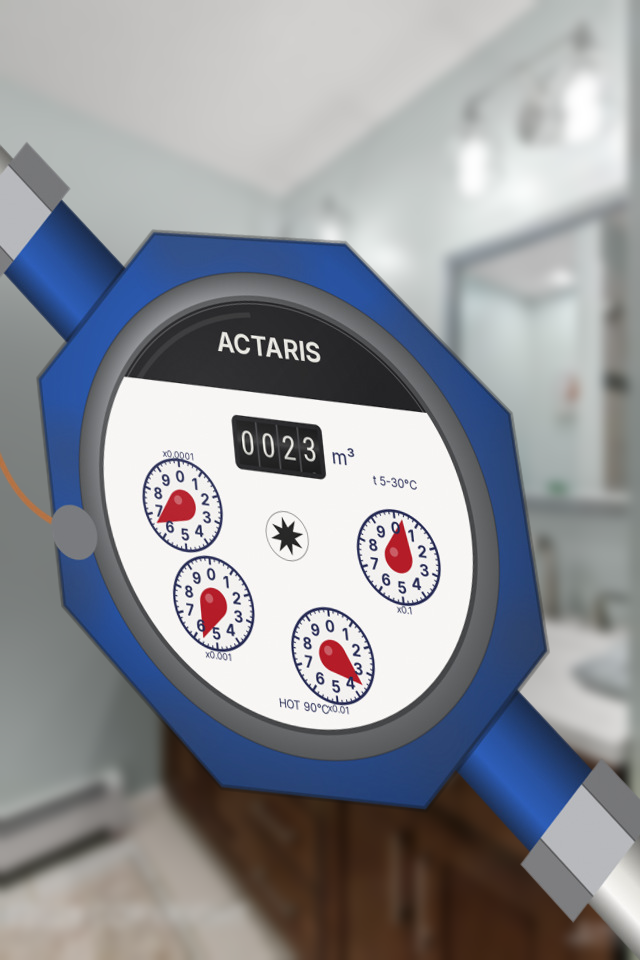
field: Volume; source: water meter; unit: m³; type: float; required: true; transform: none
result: 23.0356 m³
